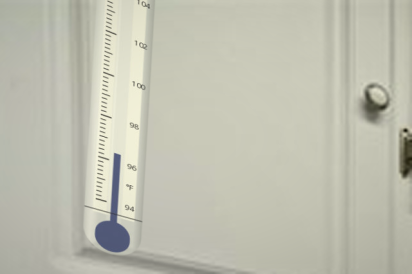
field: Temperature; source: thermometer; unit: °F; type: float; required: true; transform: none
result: 96.4 °F
